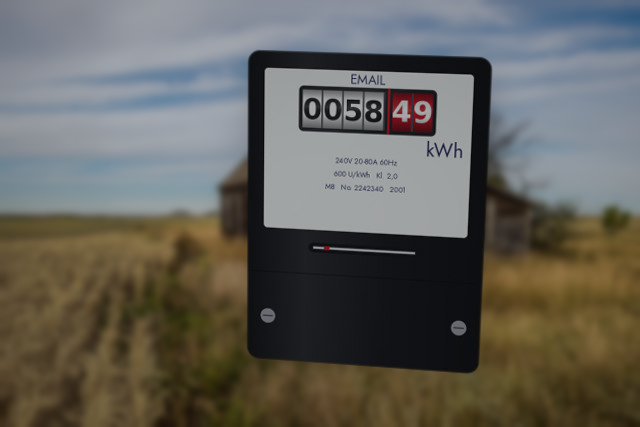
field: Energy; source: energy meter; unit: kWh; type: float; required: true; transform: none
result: 58.49 kWh
